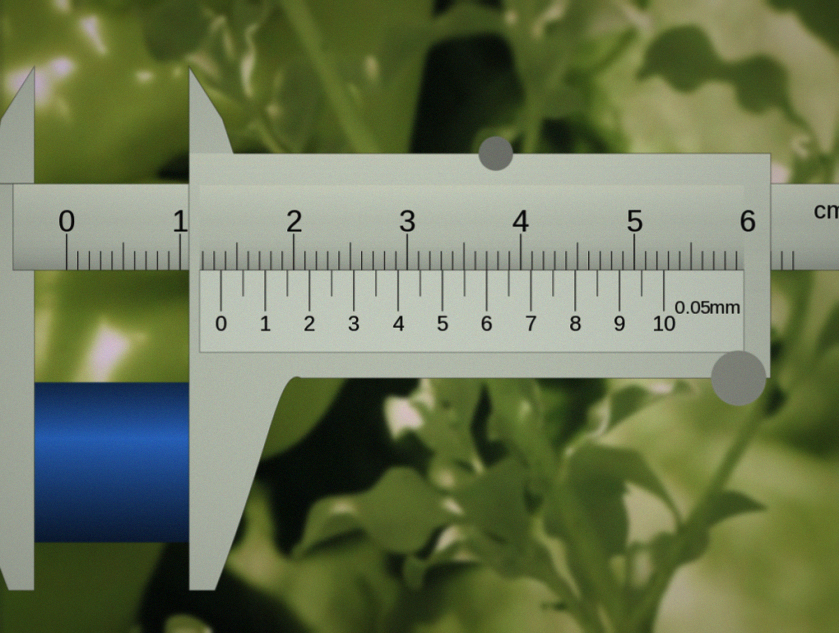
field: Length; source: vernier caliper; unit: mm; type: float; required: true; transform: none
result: 13.6 mm
